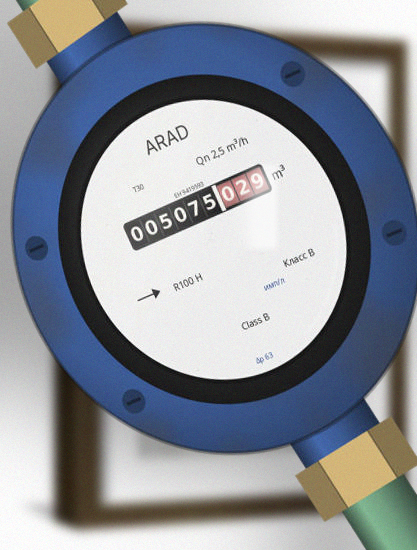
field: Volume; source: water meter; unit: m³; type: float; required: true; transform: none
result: 5075.029 m³
